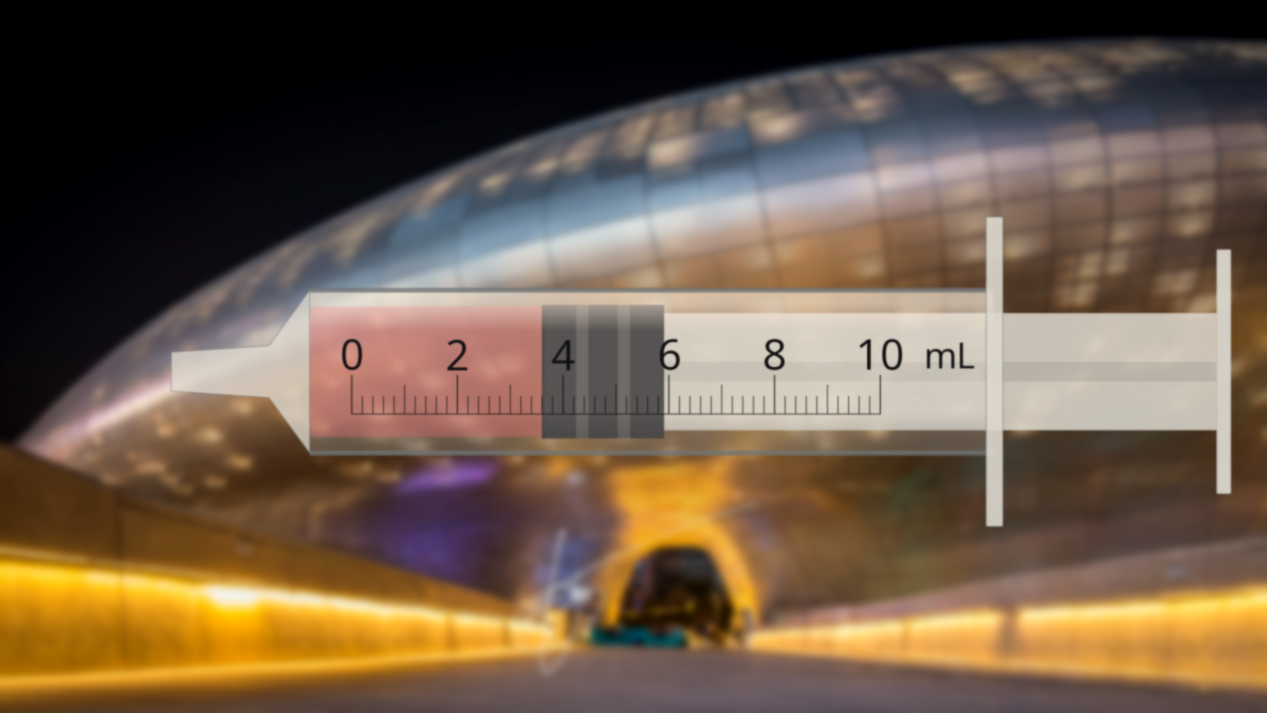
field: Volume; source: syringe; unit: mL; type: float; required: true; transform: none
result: 3.6 mL
